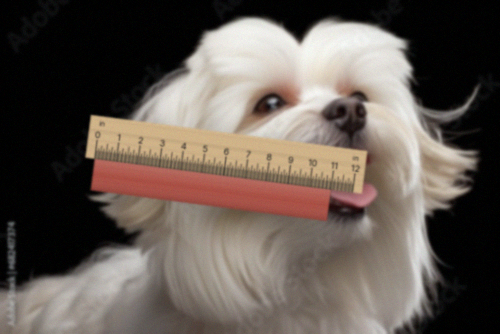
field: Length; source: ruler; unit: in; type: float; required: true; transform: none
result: 11 in
